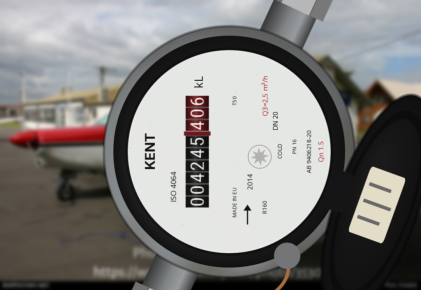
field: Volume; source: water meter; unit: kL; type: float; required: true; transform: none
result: 4245.406 kL
